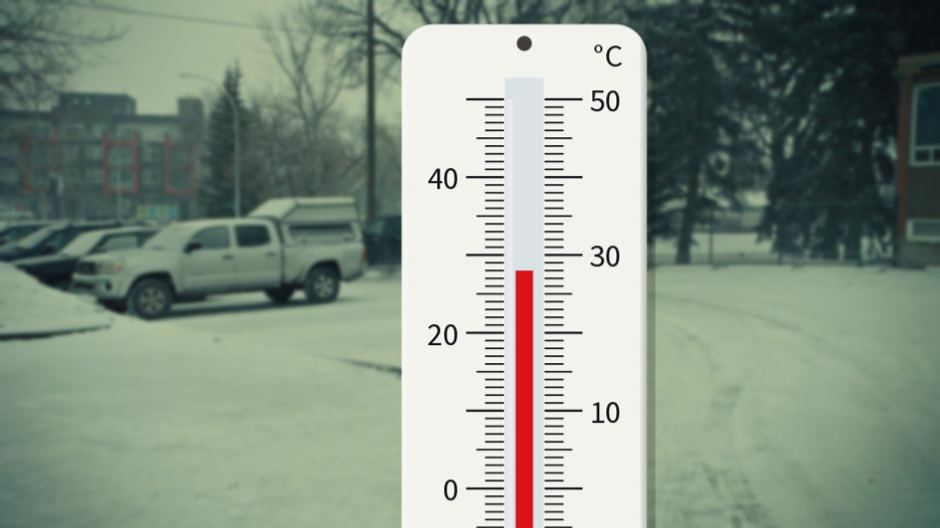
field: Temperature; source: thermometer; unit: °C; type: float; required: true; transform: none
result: 28 °C
